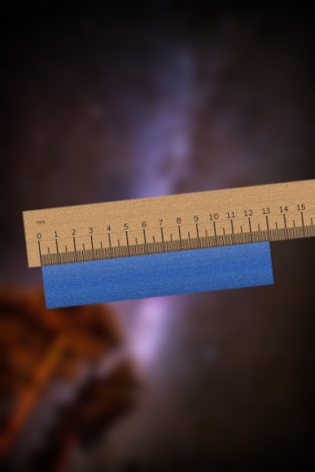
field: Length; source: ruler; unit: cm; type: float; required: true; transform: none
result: 13 cm
